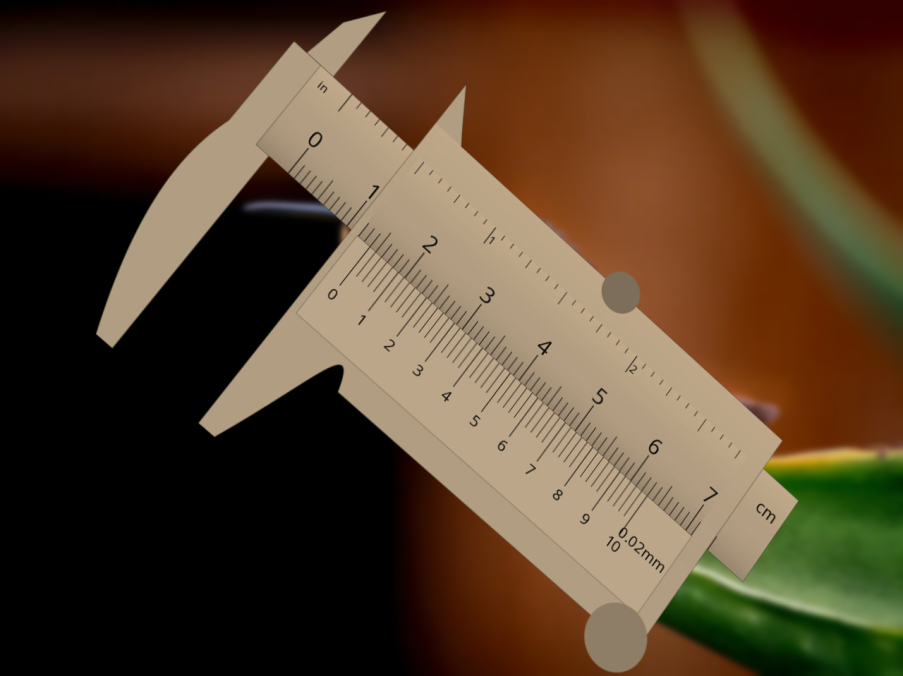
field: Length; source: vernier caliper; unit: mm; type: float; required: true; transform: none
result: 14.0 mm
